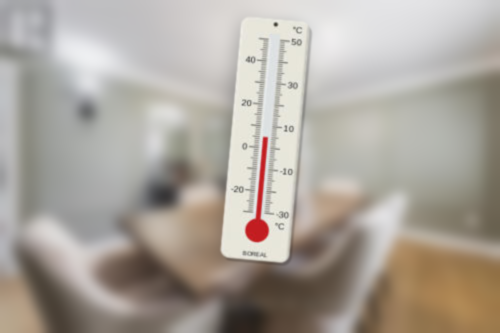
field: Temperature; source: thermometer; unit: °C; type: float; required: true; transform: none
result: 5 °C
